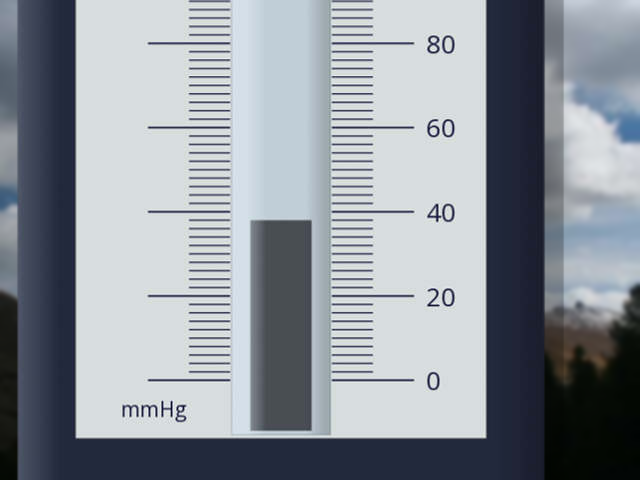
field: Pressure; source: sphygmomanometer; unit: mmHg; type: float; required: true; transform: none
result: 38 mmHg
